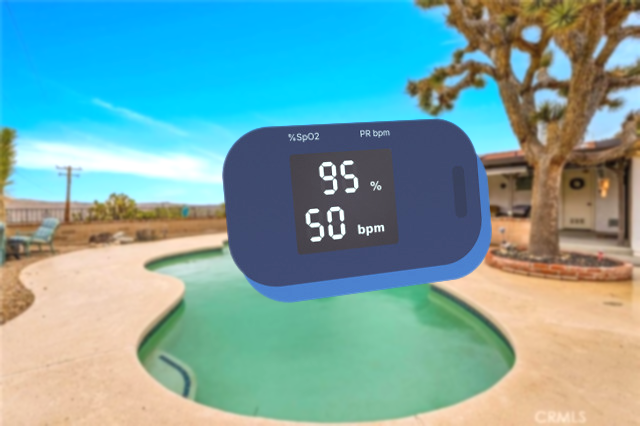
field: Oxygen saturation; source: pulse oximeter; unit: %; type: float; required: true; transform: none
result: 95 %
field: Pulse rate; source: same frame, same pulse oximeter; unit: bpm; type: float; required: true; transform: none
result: 50 bpm
